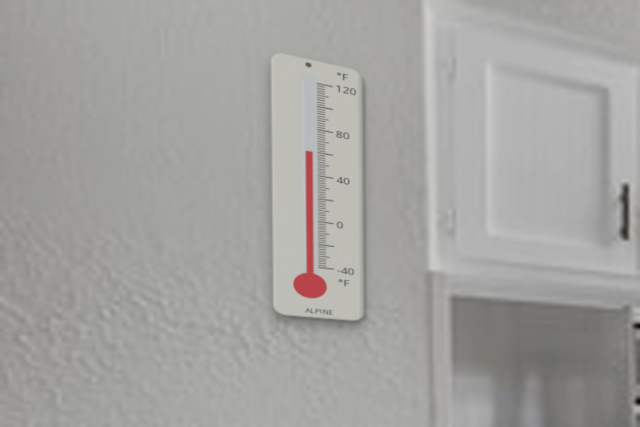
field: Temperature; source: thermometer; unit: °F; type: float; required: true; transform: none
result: 60 °F
